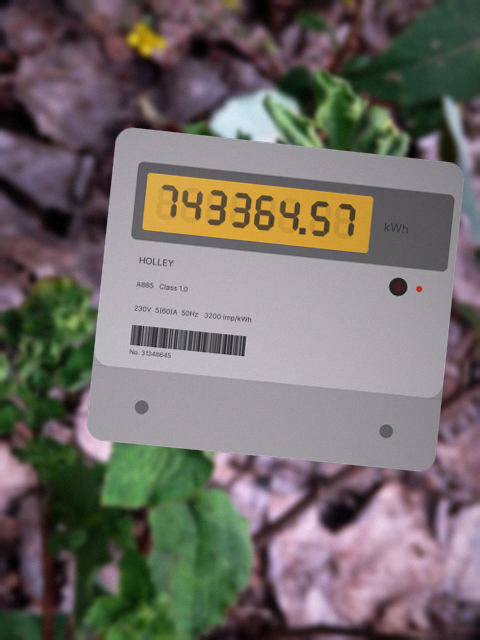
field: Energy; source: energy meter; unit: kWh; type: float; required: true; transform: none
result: 743364.57 kWh
